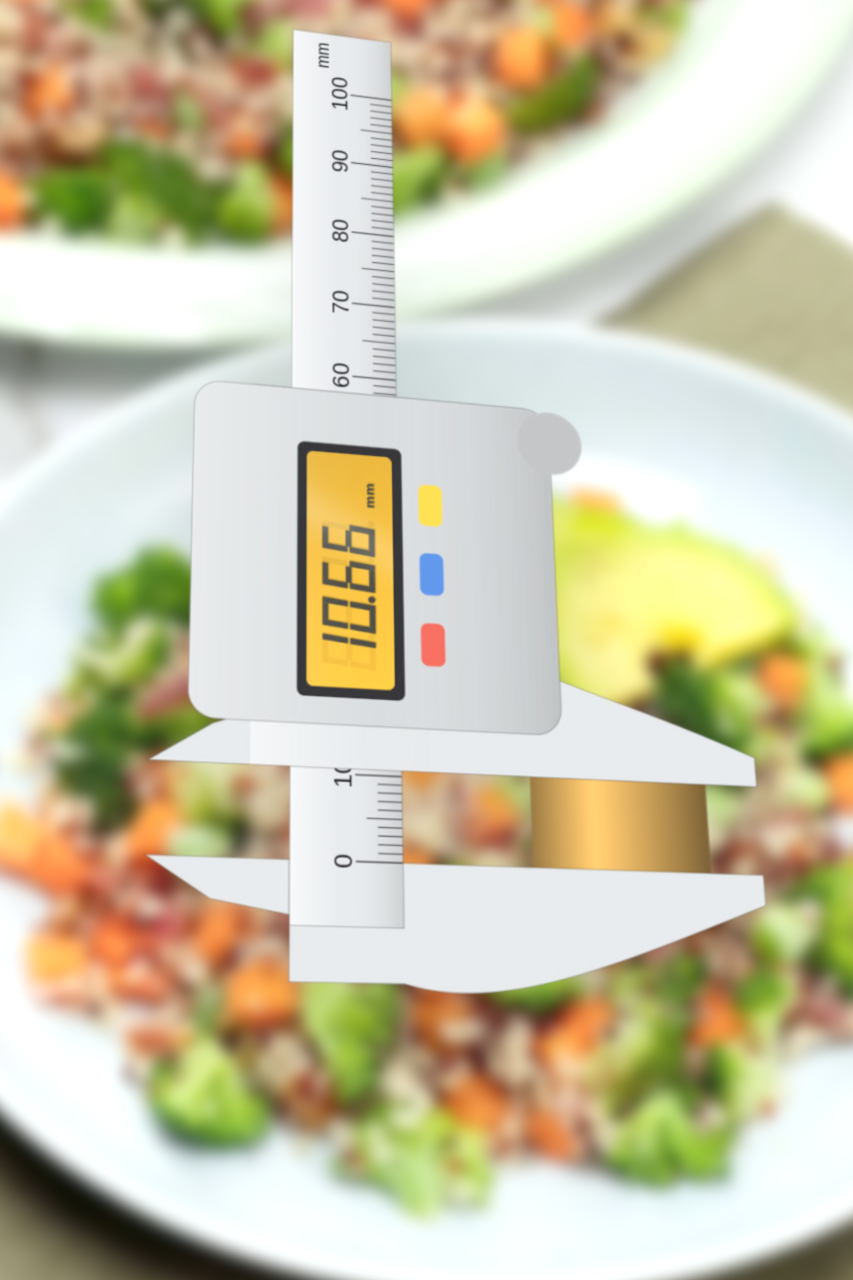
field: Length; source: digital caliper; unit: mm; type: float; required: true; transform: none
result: 10.66 mm
